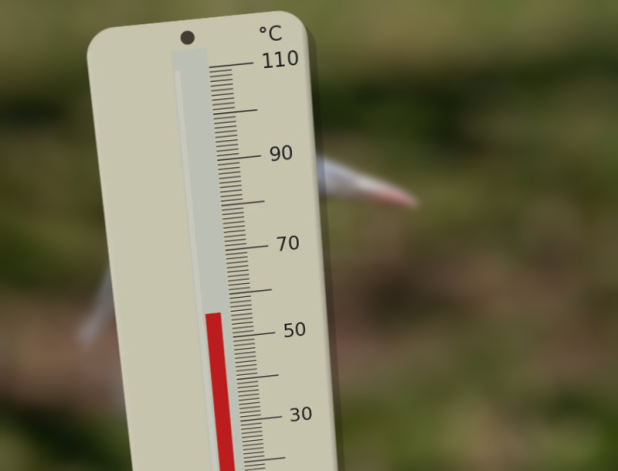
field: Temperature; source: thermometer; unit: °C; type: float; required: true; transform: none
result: 56 °C
